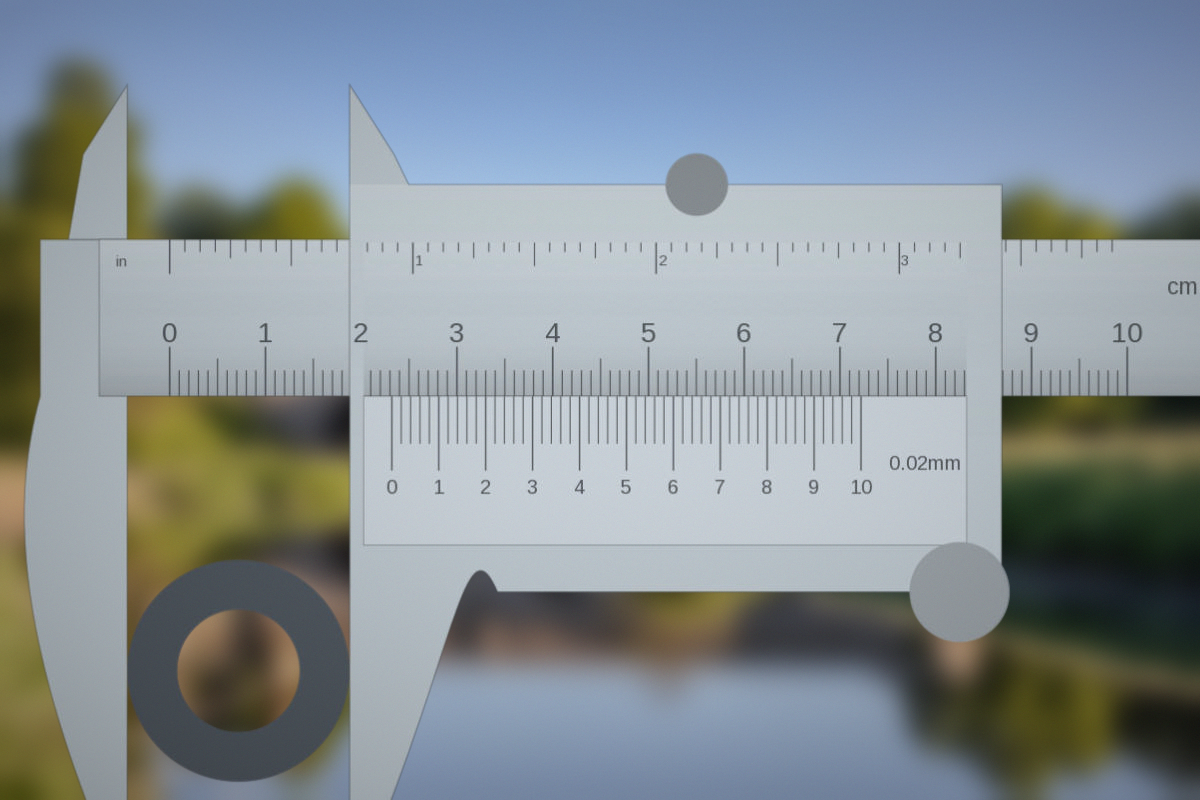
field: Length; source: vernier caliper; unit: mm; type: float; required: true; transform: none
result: 23.2 mm
